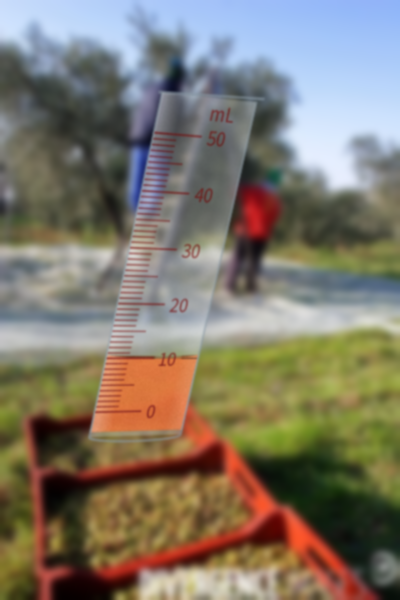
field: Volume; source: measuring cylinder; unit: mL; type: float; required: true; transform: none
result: 10 mL
